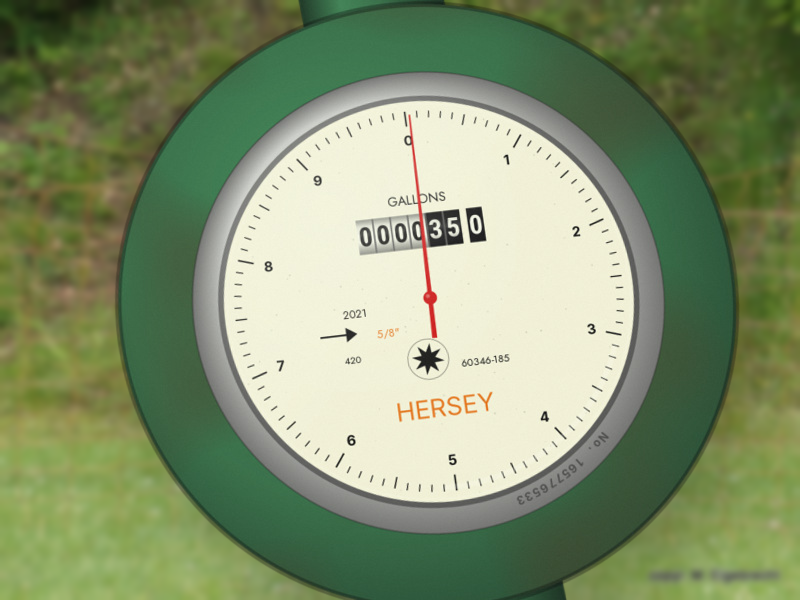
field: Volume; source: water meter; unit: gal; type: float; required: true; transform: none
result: 350.0 gal
